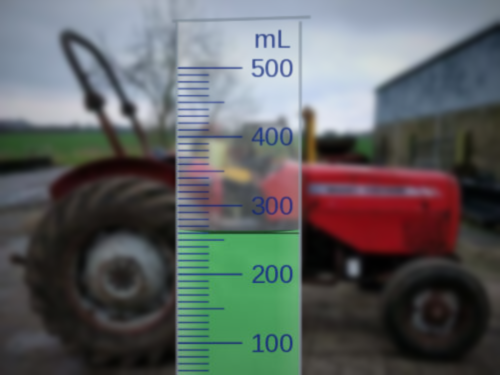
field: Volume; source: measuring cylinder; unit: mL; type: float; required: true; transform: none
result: 260 mL
